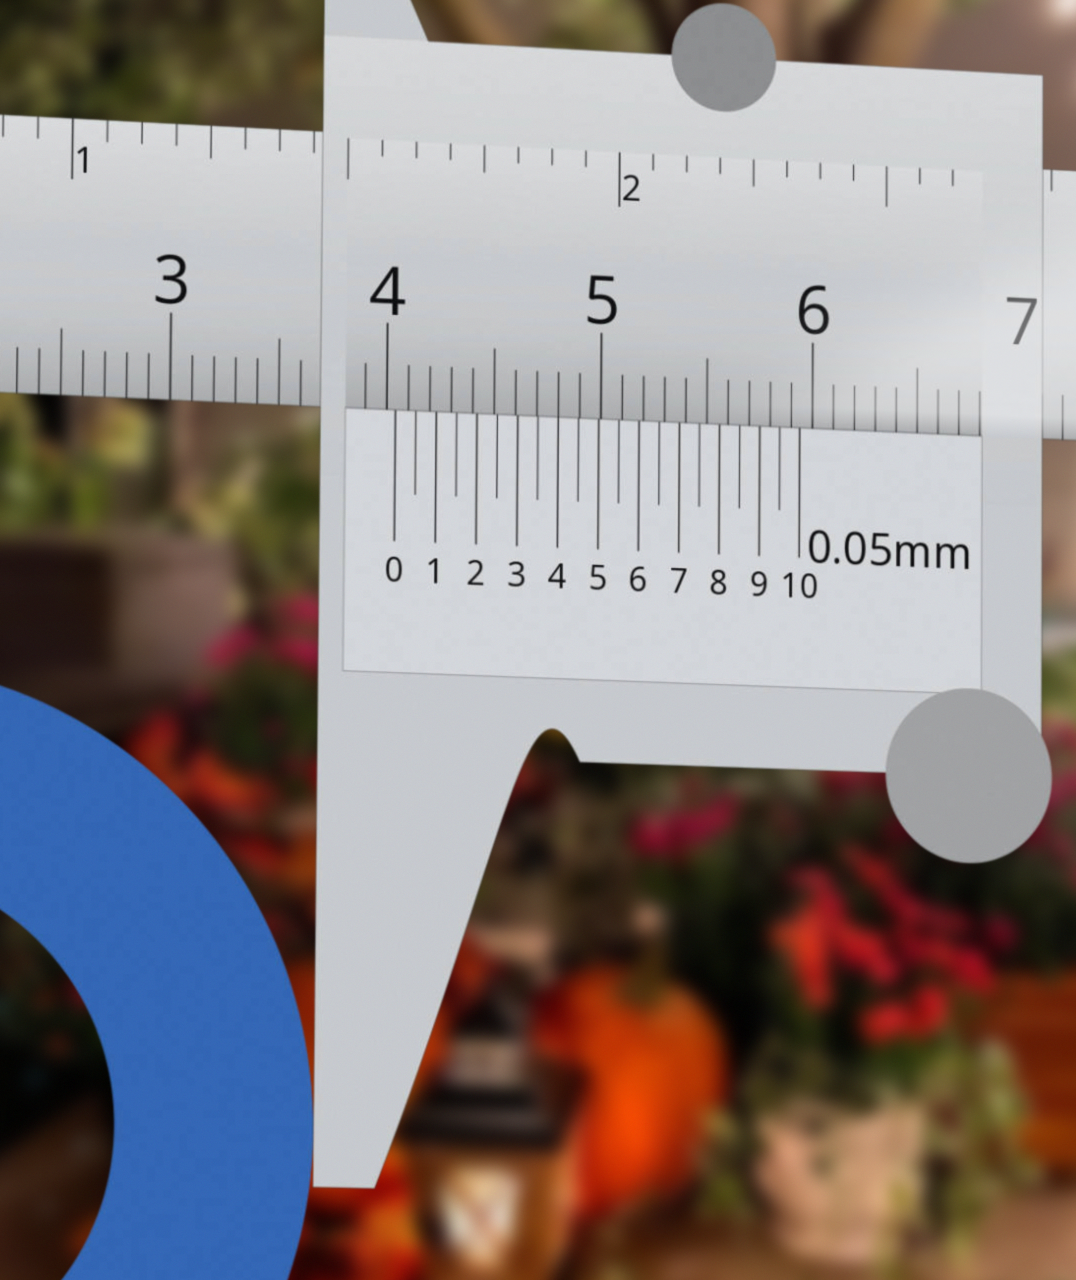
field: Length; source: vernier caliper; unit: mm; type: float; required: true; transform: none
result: 40.4 mm
